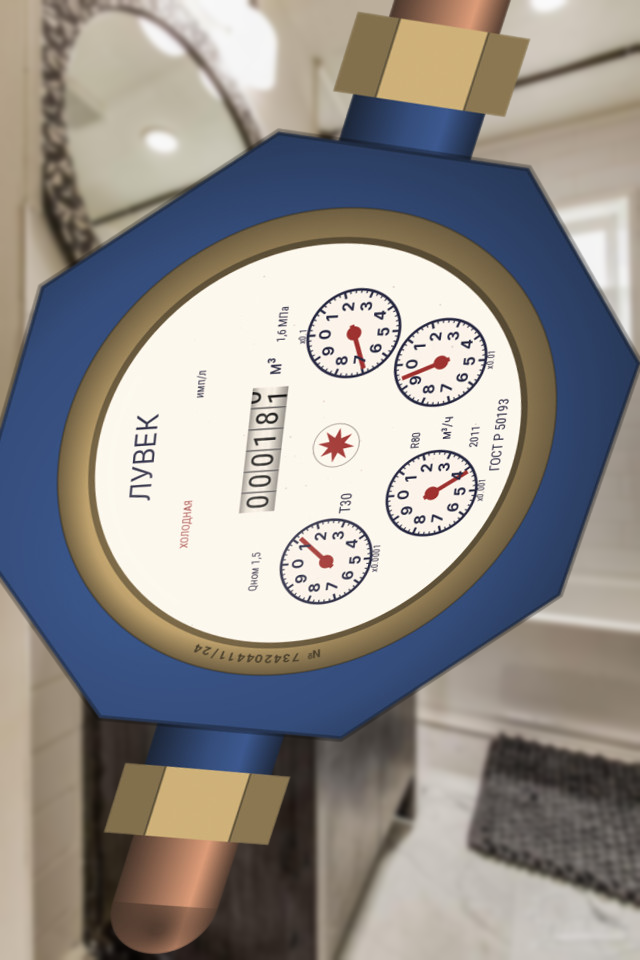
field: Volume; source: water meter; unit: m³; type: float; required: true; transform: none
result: 180.6941 m³
